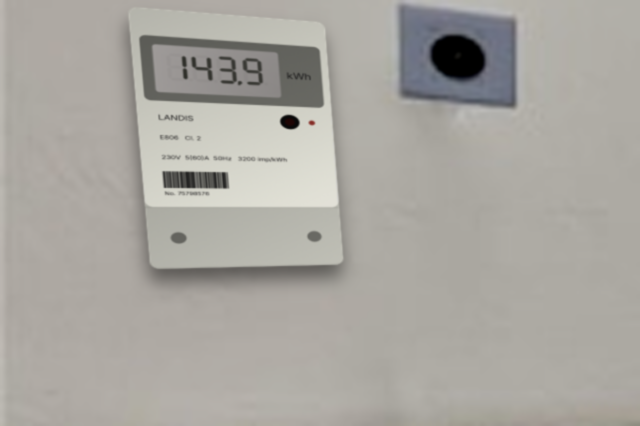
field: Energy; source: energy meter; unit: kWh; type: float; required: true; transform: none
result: 143.9 kWh
